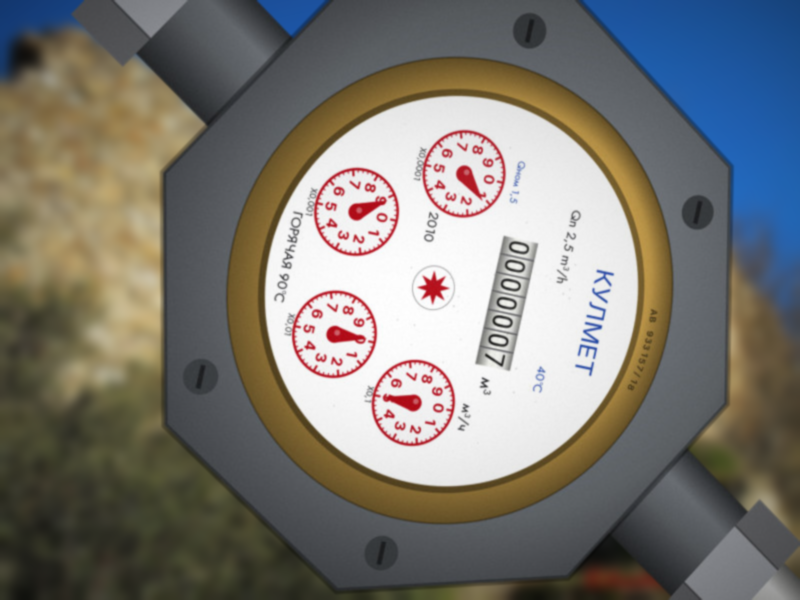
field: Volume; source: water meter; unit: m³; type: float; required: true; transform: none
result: 7.4991 m³
